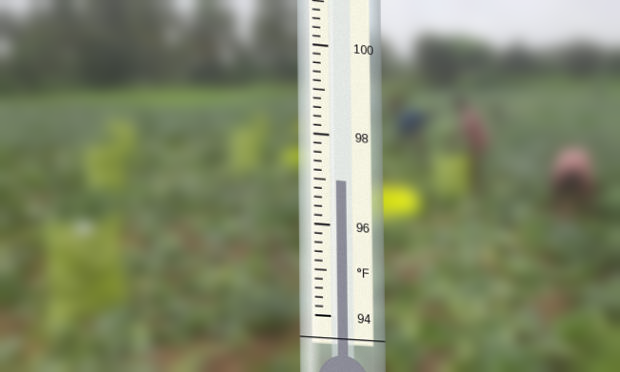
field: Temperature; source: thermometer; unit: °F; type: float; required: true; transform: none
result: 97 °F
